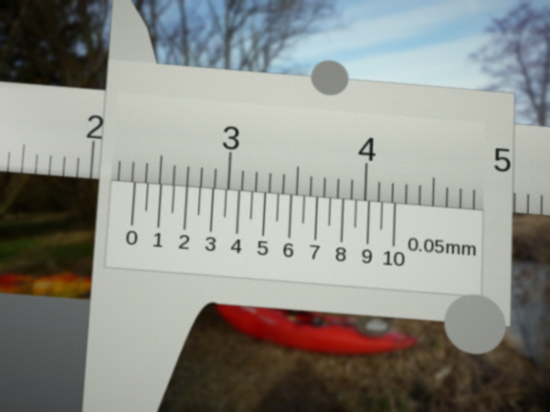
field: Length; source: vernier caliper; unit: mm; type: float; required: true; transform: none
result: 23.2 mm
